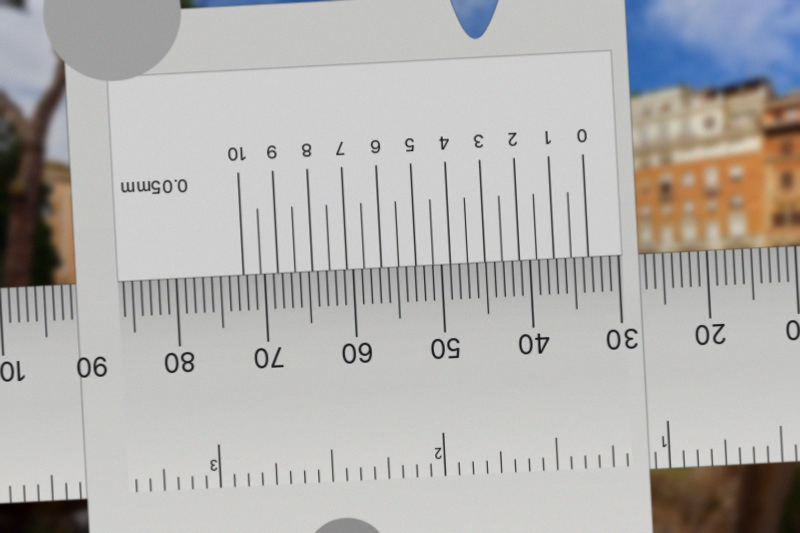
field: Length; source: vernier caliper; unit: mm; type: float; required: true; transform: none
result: 33.4 mm
